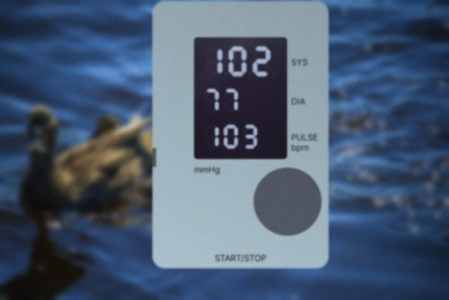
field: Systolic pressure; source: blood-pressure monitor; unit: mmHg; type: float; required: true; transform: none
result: 102 mmHg
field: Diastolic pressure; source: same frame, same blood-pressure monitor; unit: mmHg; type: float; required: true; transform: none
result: 77 mmHg
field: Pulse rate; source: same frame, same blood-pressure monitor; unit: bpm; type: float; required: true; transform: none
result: 103 bpm
